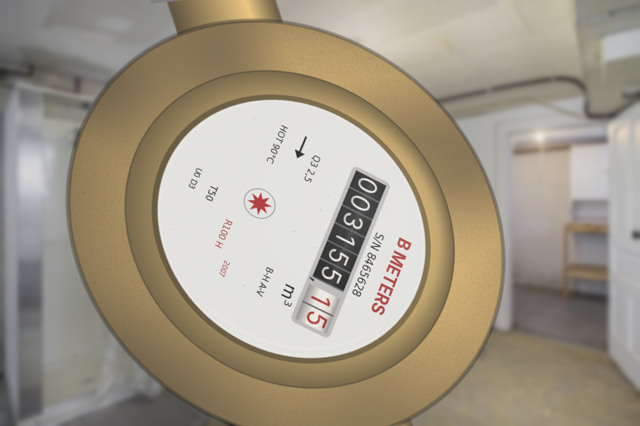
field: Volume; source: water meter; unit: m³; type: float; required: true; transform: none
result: 3155.15 m³
